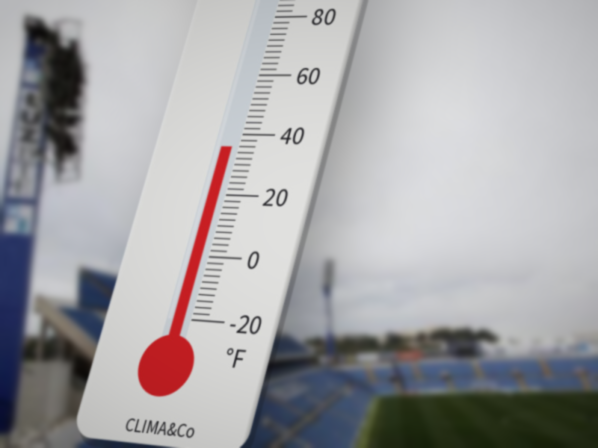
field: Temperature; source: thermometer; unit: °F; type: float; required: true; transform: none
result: 36 °F
